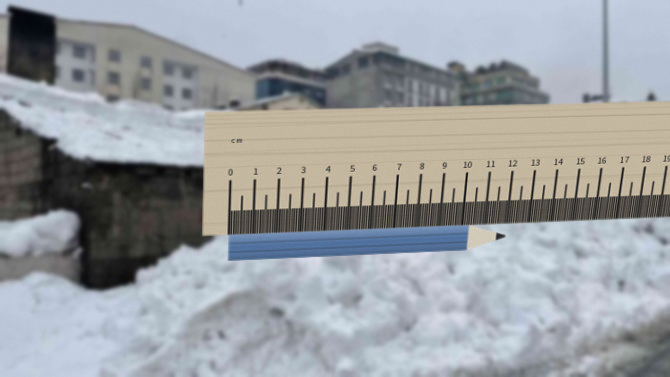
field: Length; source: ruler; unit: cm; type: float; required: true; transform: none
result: 12 cm
